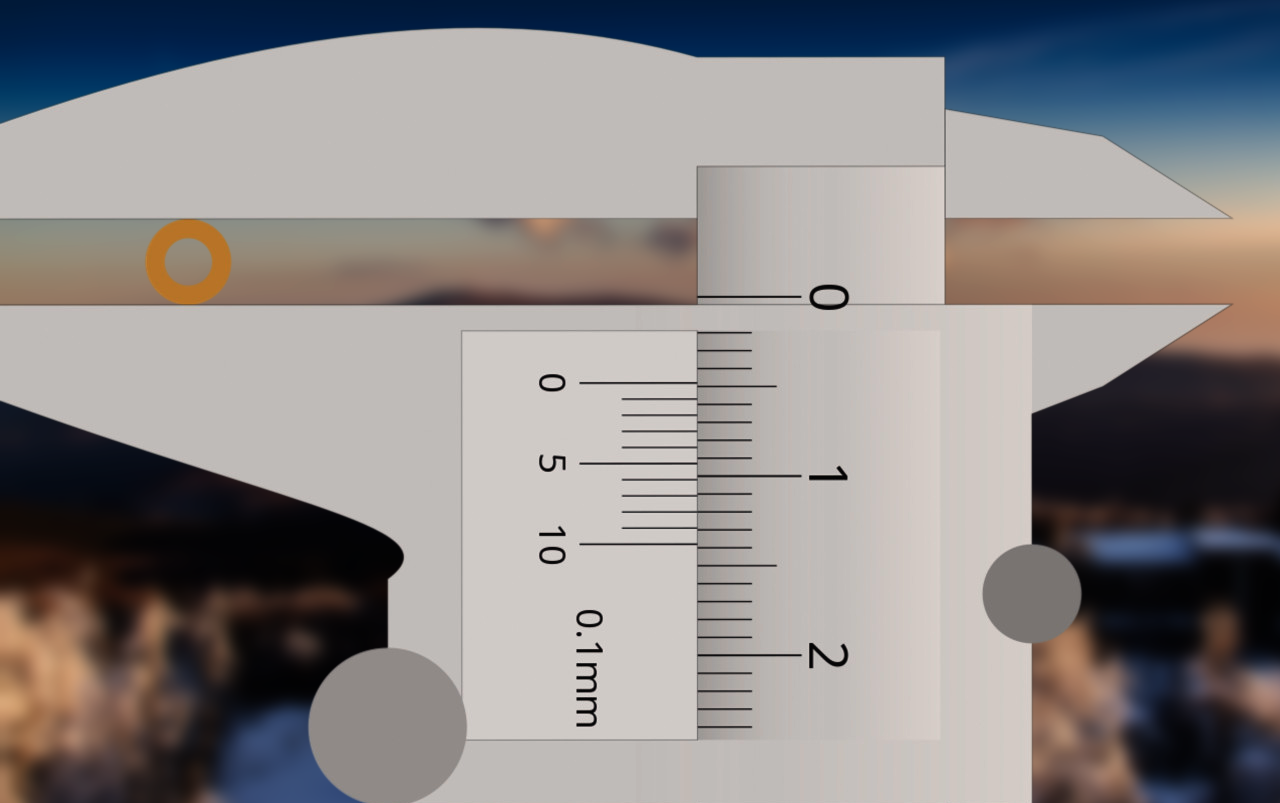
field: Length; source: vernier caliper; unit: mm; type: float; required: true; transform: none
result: 4.8 mm
